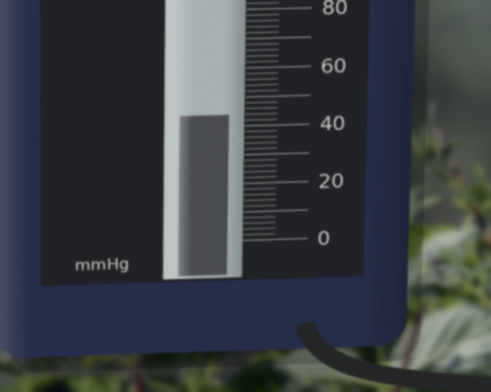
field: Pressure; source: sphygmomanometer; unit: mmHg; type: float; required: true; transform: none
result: 44 mmHg
